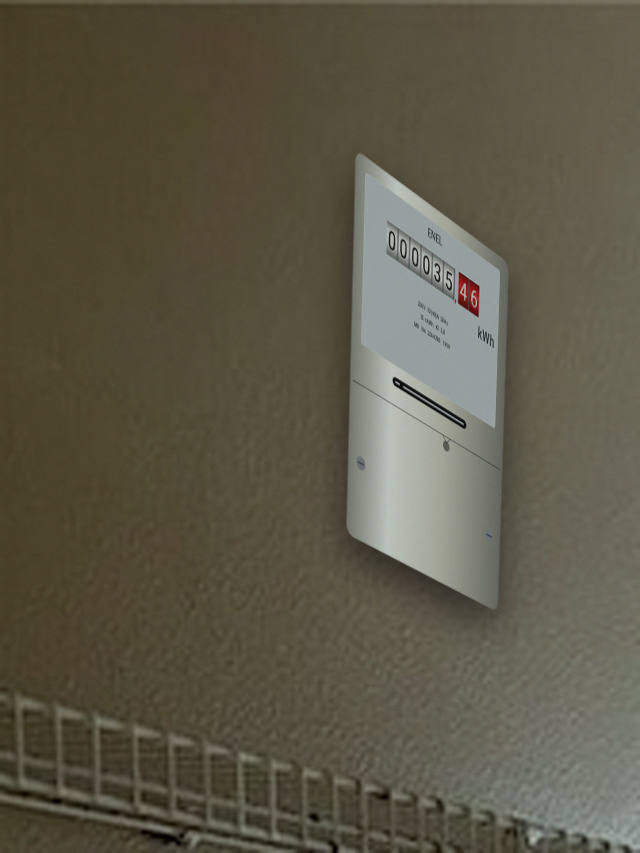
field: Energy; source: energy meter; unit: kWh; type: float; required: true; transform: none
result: 35.46 kWh
